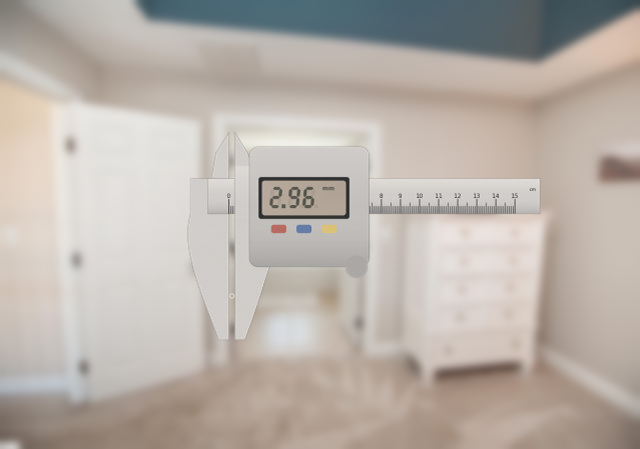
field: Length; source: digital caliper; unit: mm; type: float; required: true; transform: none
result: 2.96 mm
